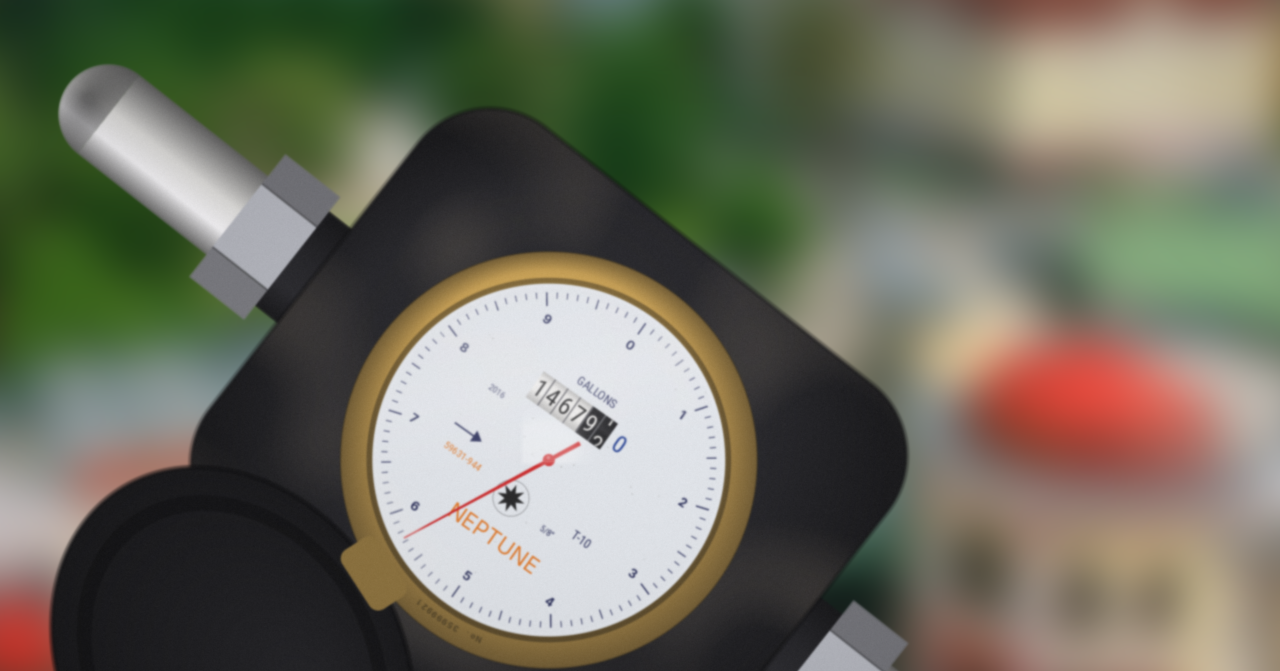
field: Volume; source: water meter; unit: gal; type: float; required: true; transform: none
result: 1467915.7 gal
